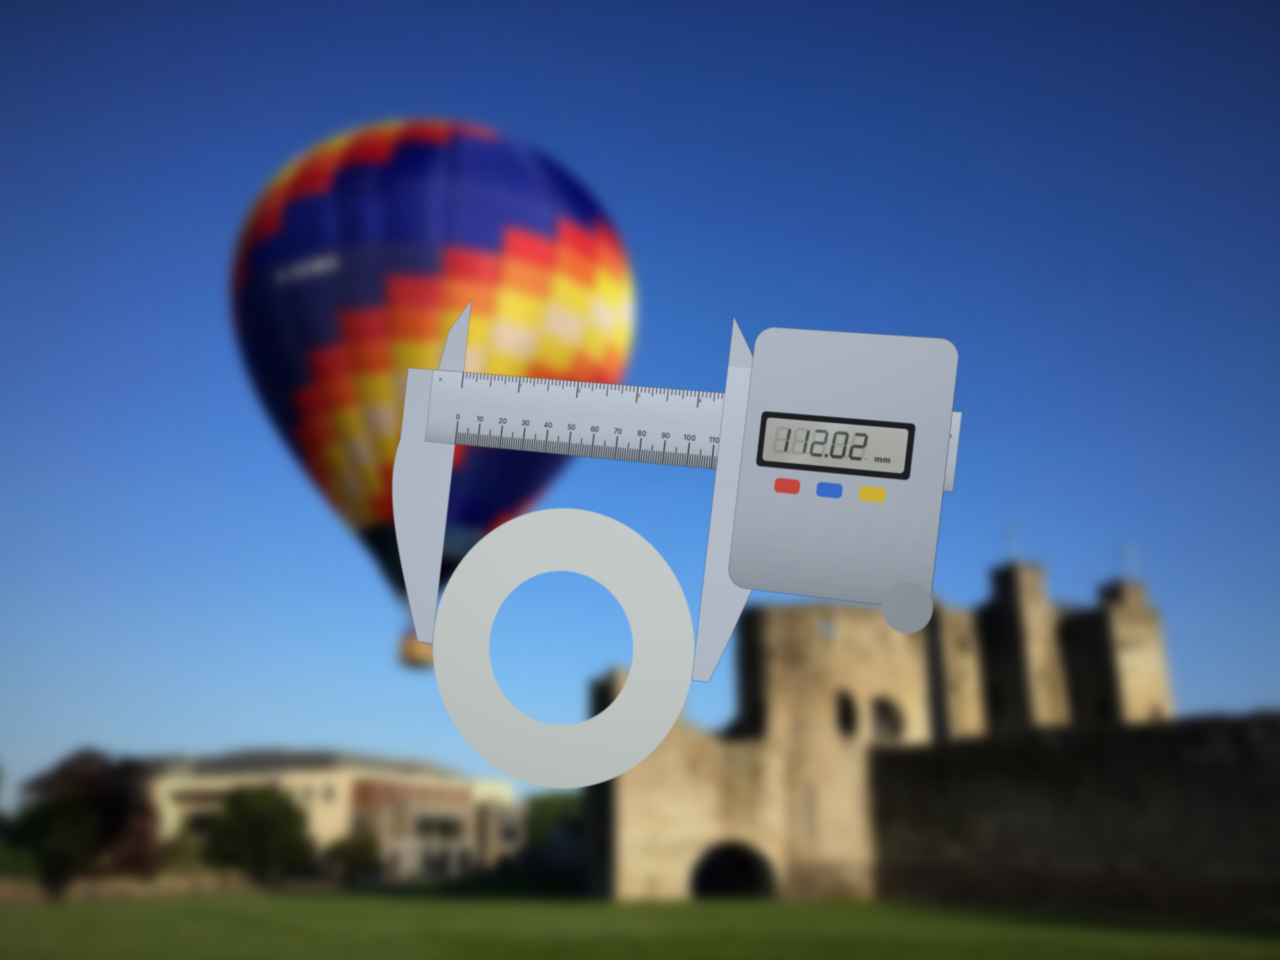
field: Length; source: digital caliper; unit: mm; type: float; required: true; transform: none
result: 112.02 mm
